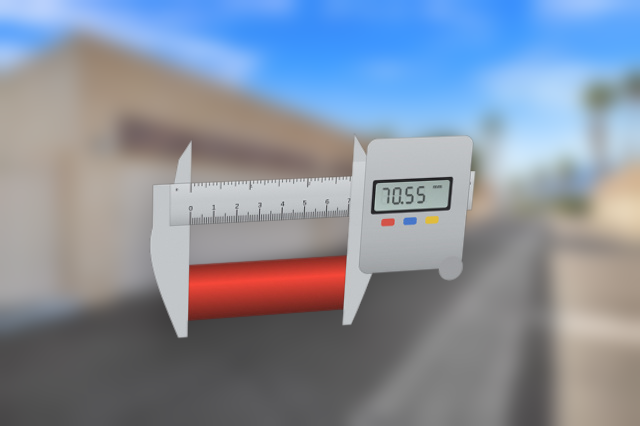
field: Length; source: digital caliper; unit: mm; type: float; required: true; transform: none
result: 70.55 mm
